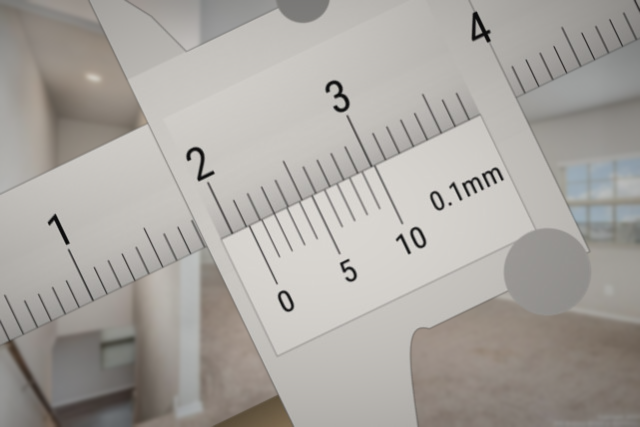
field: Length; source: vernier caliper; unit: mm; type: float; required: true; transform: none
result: 21.2 mm
